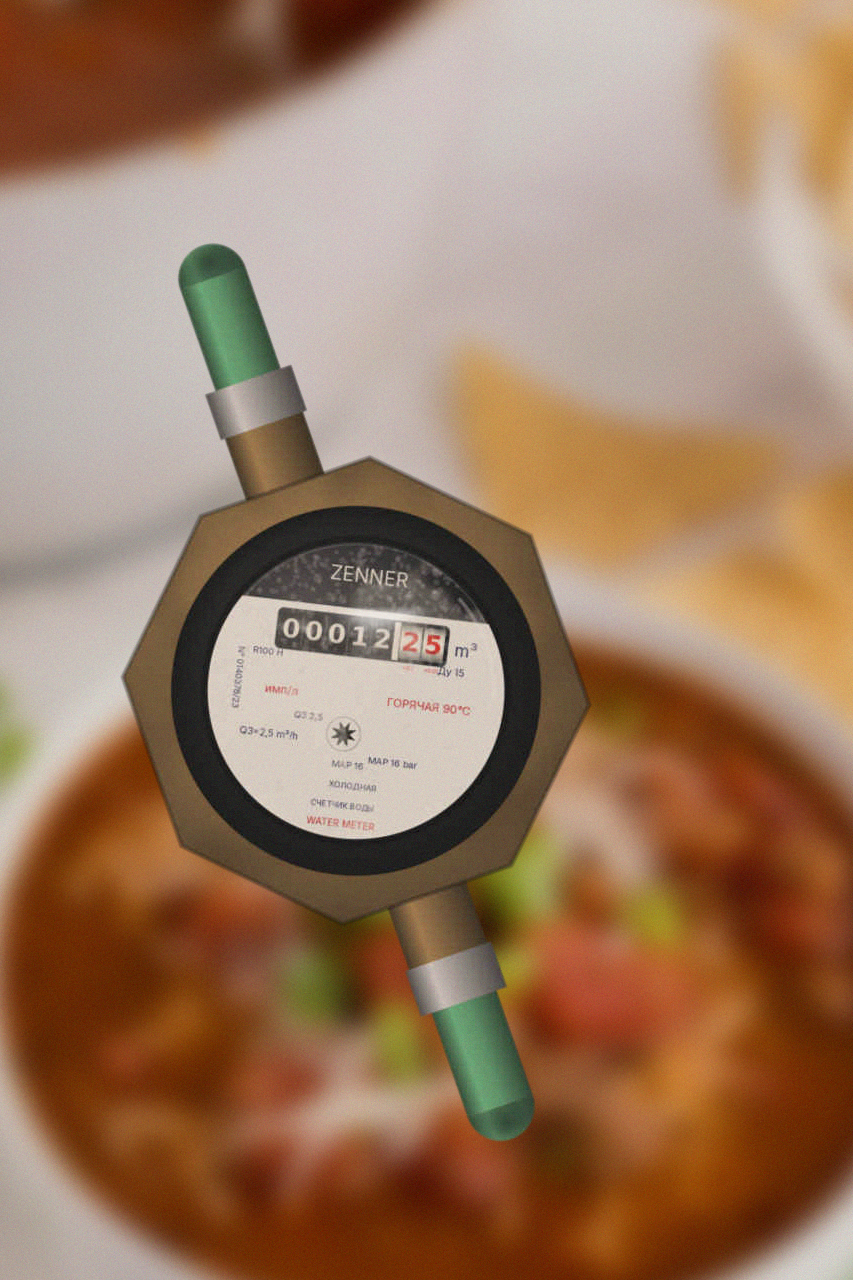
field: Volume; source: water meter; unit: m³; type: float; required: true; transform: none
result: 12.25 m³
